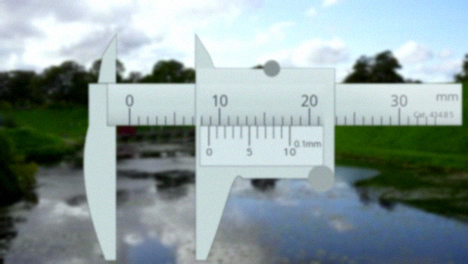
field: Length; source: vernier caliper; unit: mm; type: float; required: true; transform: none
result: 8.8 mm
